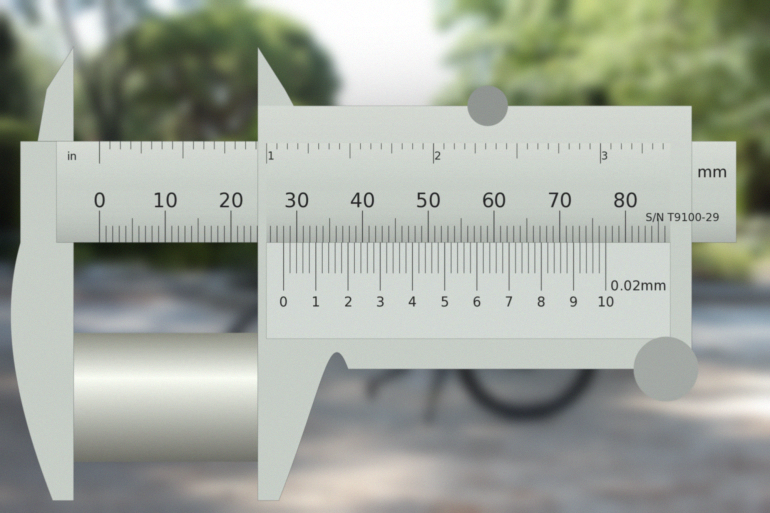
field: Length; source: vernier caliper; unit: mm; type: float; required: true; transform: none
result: 28.0 mm
